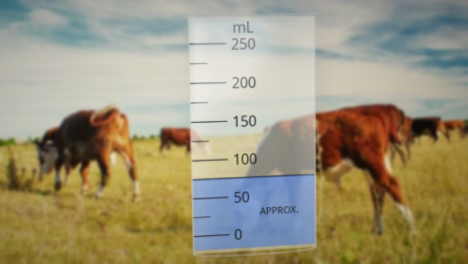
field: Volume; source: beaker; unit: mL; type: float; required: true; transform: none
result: 75 mL
